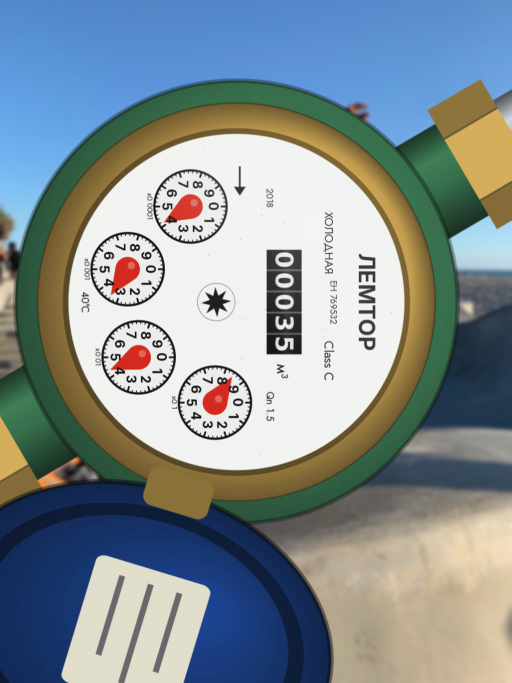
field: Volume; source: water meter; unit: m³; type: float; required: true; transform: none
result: 35.8434 m³
